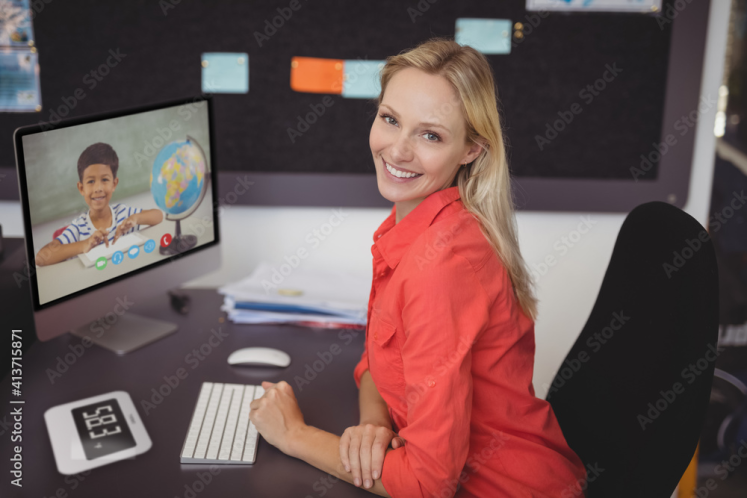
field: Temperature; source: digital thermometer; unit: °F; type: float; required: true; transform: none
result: 58.3 °F
